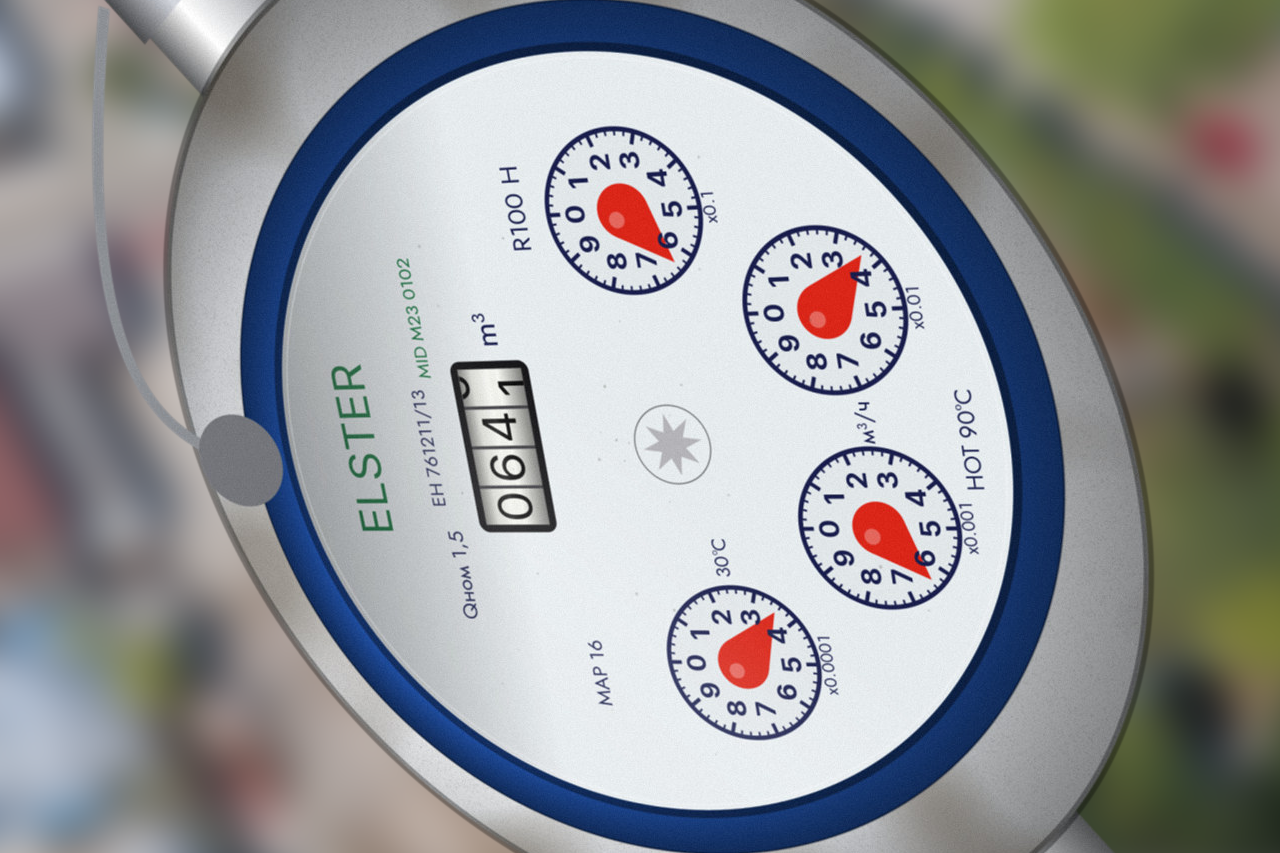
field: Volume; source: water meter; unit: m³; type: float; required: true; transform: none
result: 640.6363 m³
